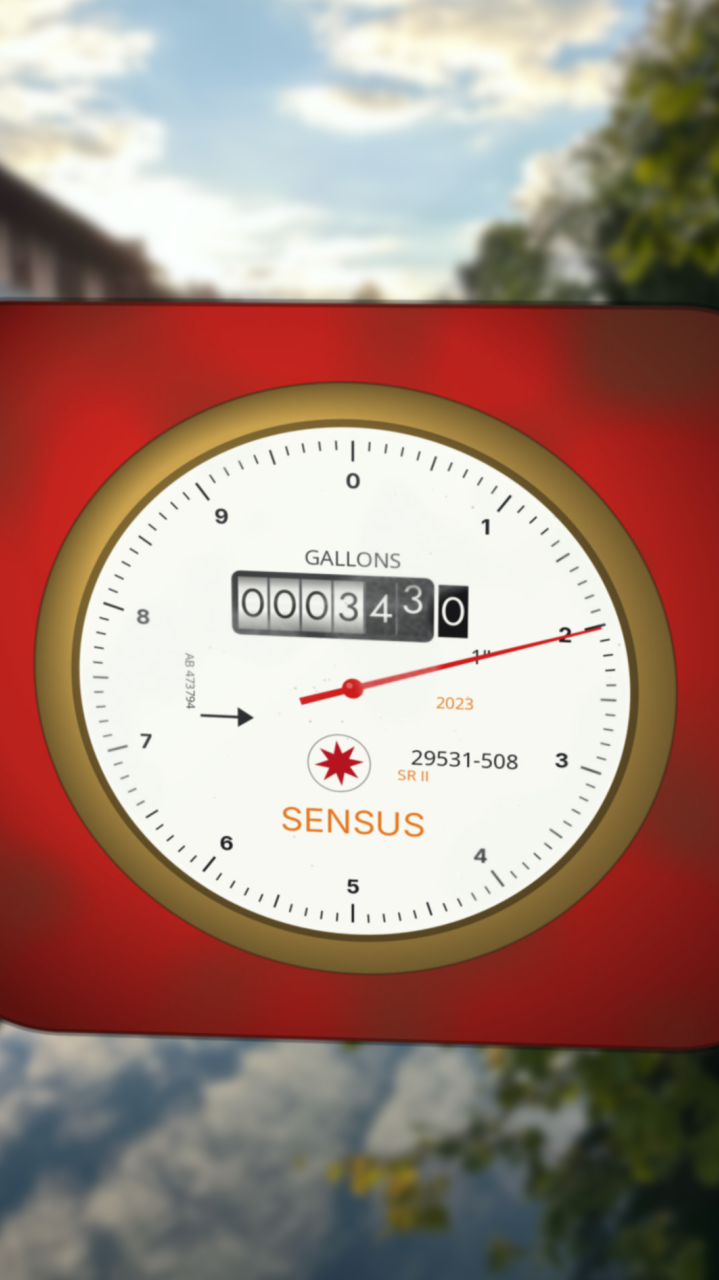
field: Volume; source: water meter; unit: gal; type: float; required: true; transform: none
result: 3432.0 gal
